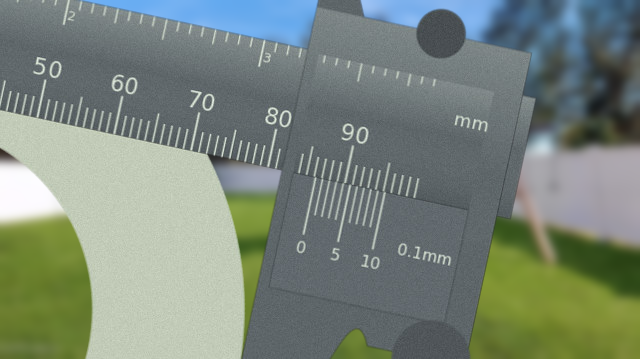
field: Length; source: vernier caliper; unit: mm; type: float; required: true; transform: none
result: 86.2 mm
